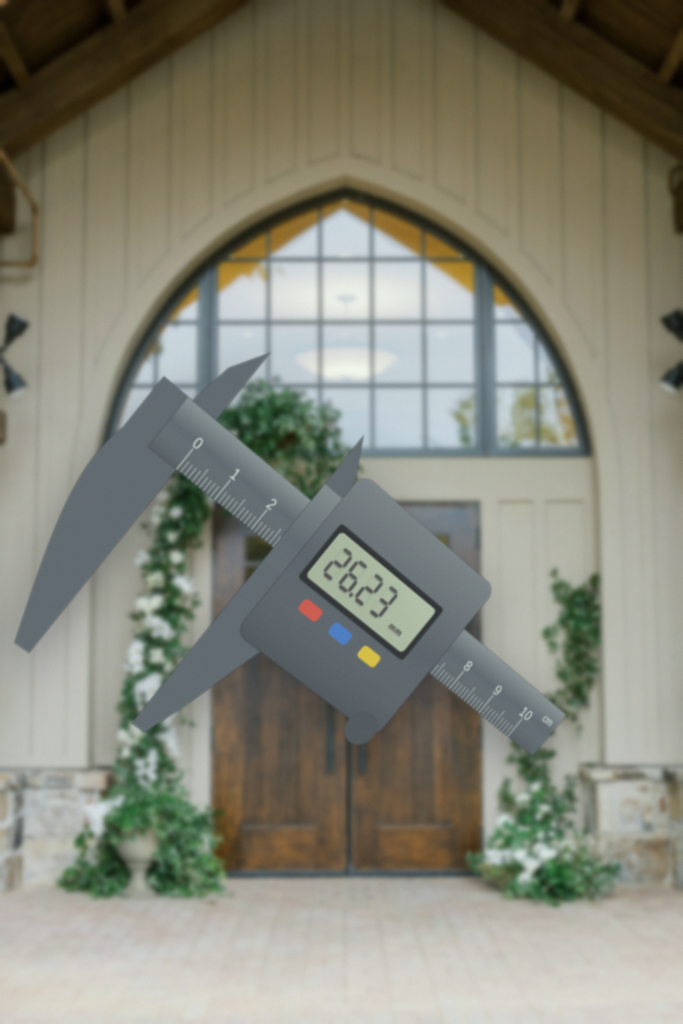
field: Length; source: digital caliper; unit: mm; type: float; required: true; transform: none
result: 26.23 mm
